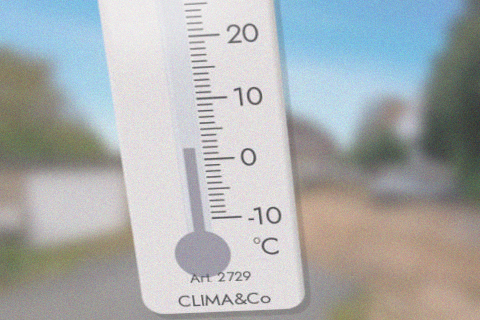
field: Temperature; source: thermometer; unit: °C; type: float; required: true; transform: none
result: 2 °C
